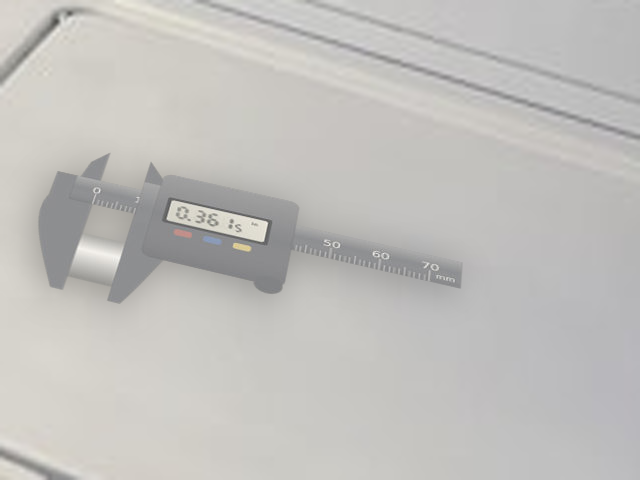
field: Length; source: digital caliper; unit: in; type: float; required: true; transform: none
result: 0.3615 in
